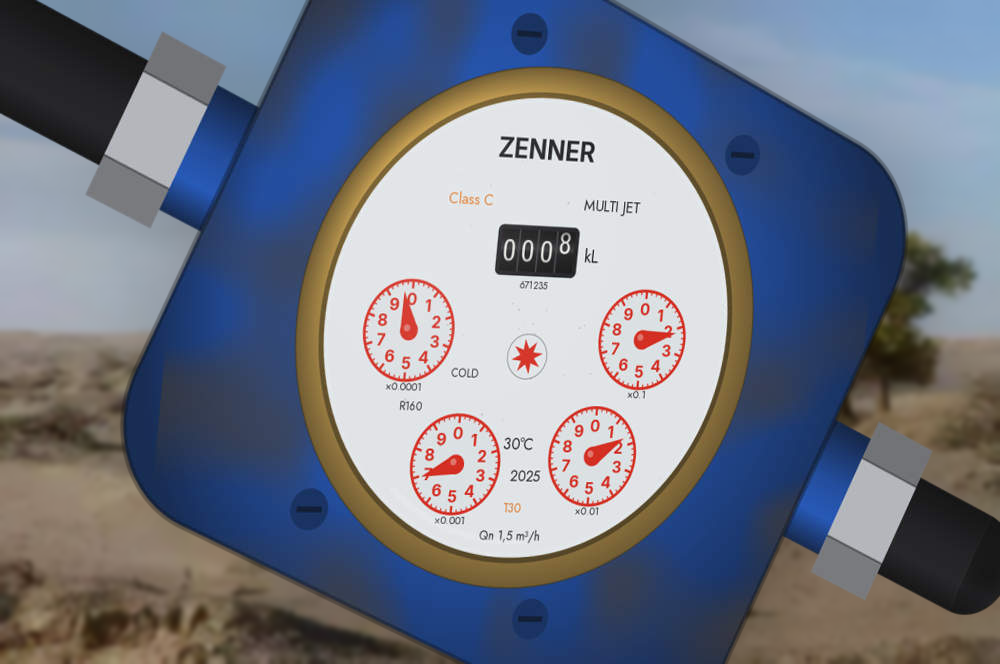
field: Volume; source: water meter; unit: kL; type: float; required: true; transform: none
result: 8.2169 kL
